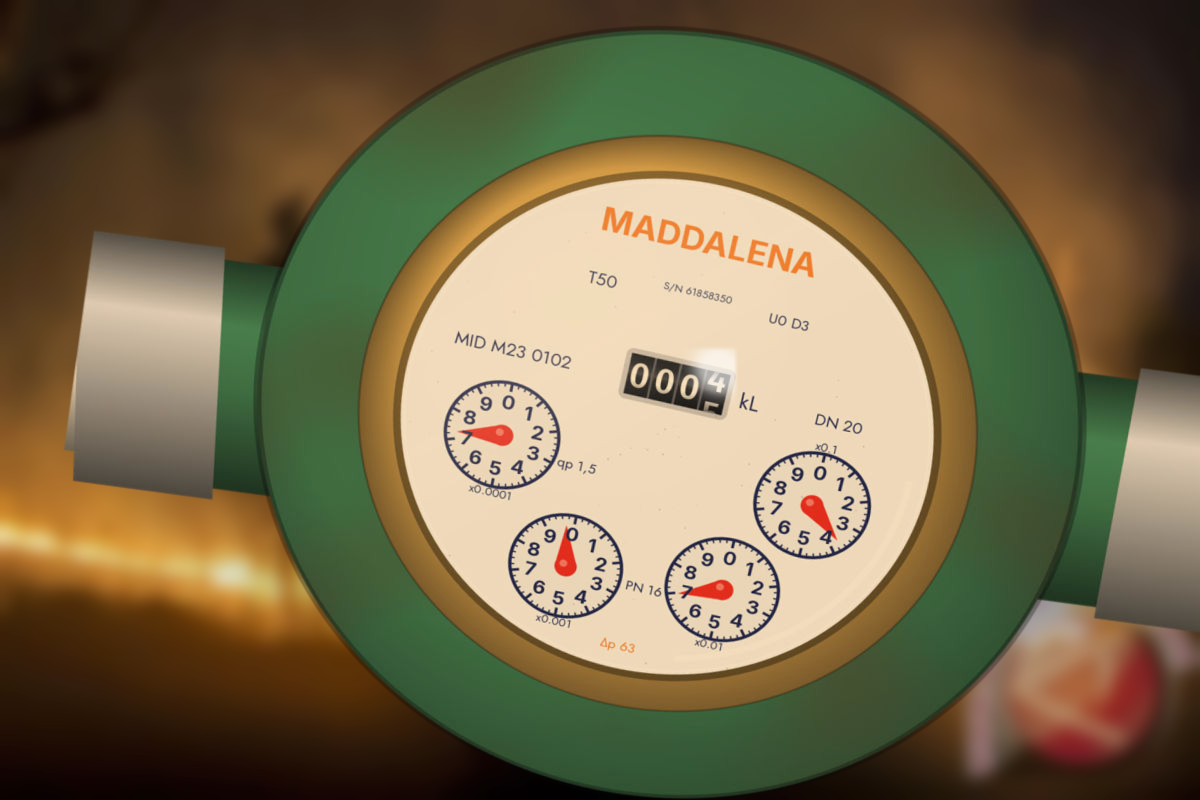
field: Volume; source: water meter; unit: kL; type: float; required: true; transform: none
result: 4.3697 kL
